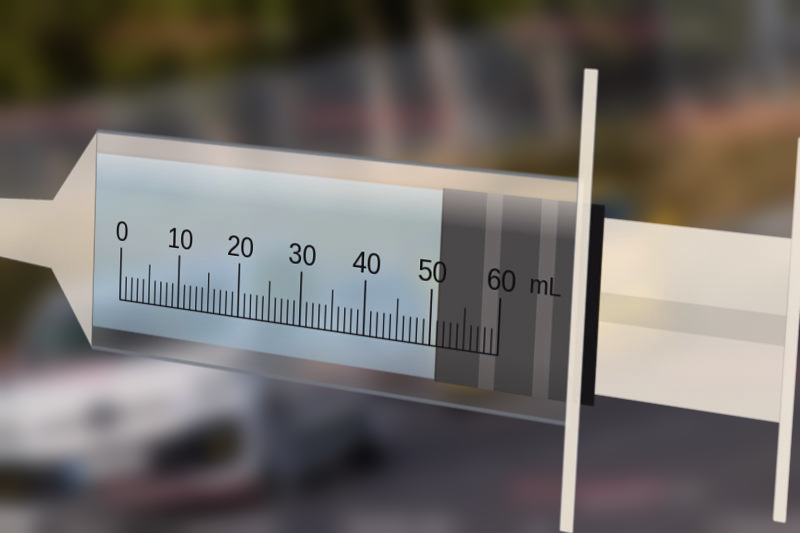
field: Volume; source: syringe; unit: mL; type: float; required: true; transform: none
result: 51 mL
